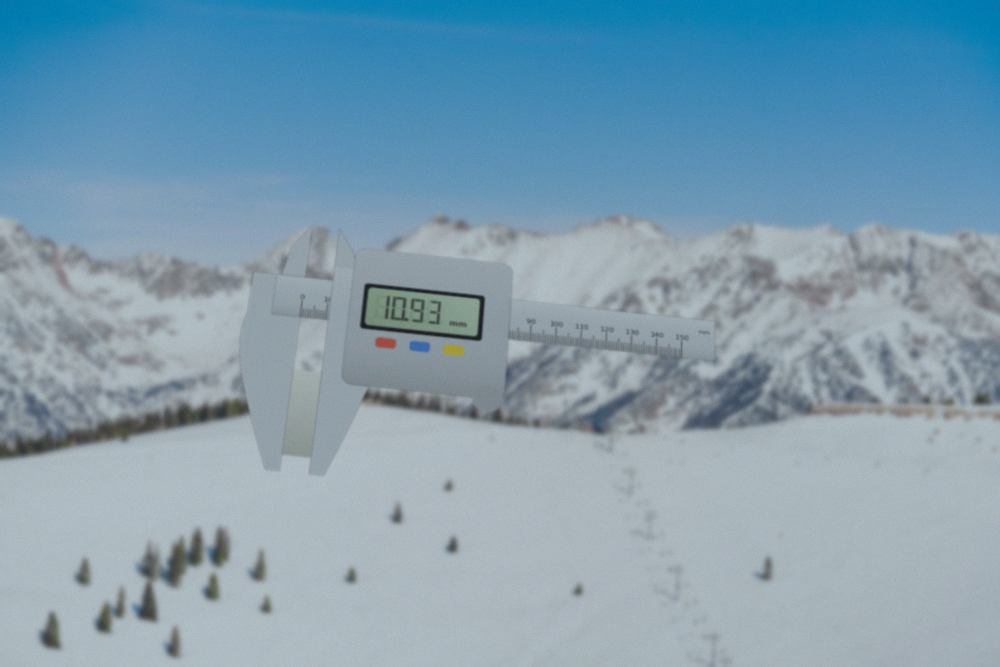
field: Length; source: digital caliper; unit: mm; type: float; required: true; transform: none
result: 10.93 mm
